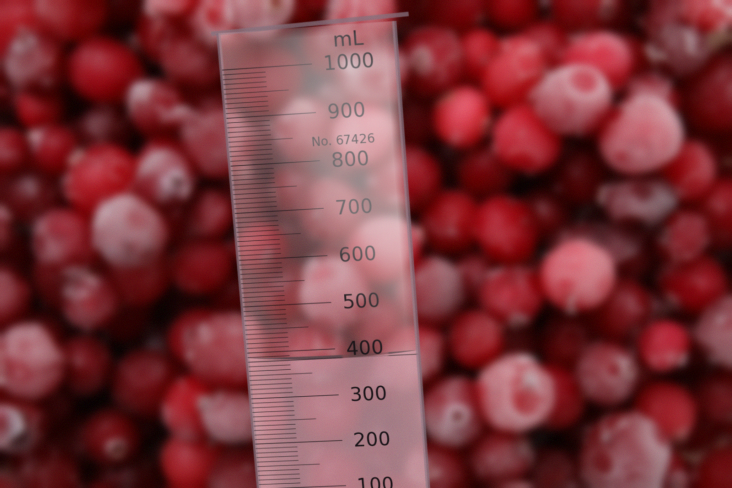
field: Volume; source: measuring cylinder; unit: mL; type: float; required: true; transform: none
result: 380 mL
